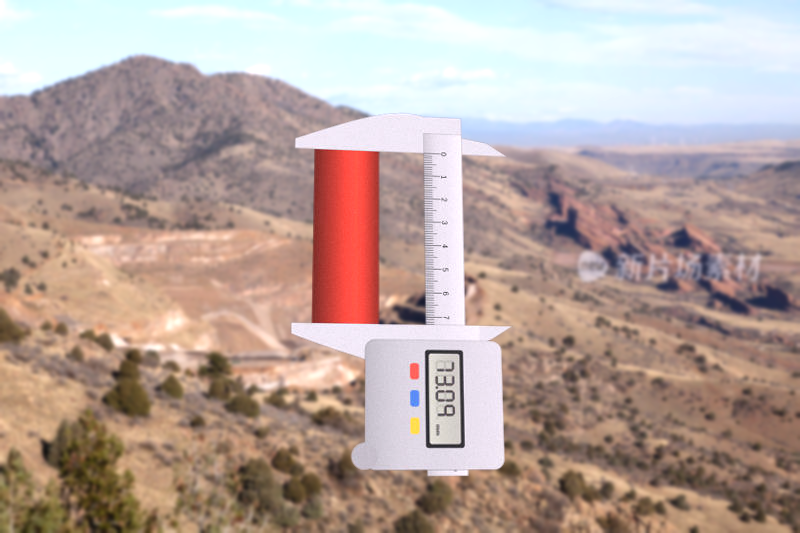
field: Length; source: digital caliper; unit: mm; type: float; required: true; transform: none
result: 73.09 mm
